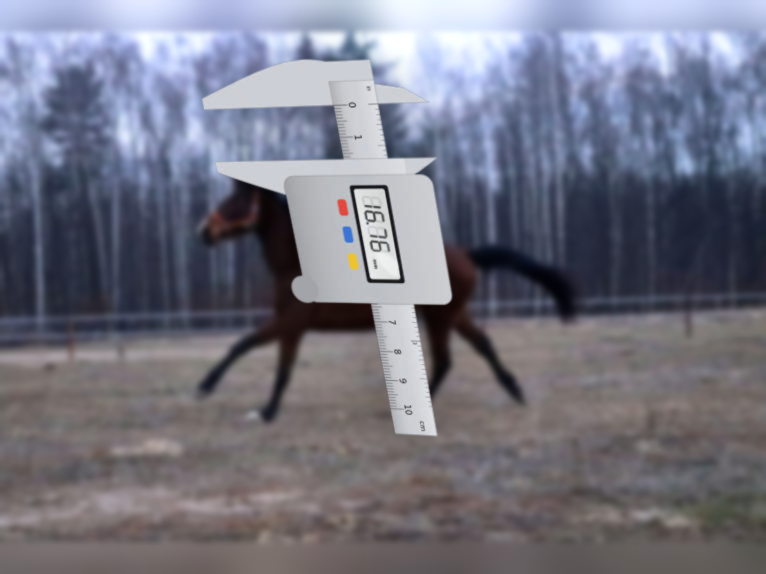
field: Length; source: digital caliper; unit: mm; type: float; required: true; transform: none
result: 16.76 mm
